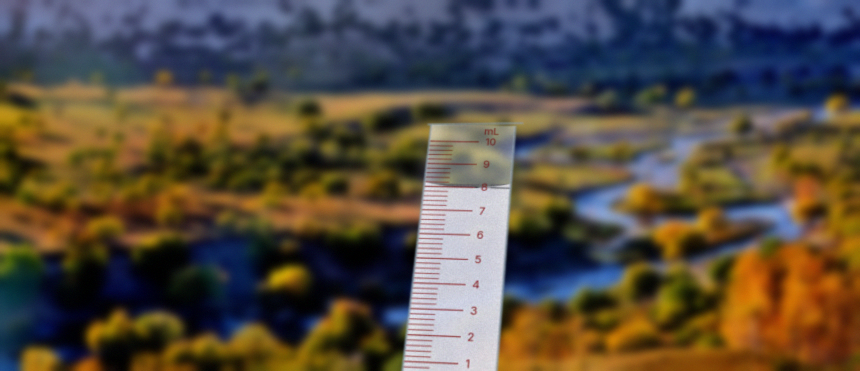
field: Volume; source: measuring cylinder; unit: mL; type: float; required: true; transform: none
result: 8 mL
